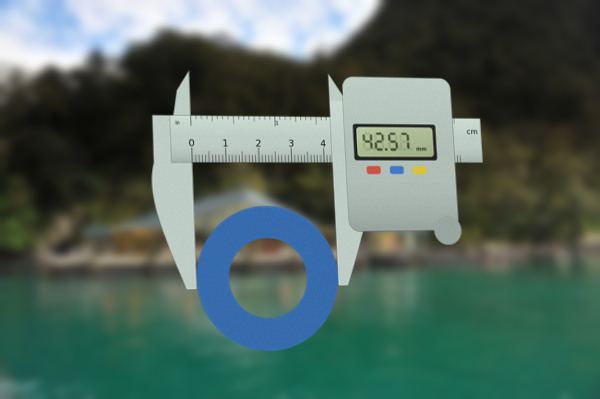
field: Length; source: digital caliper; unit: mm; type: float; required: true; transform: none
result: 42.57 mm
